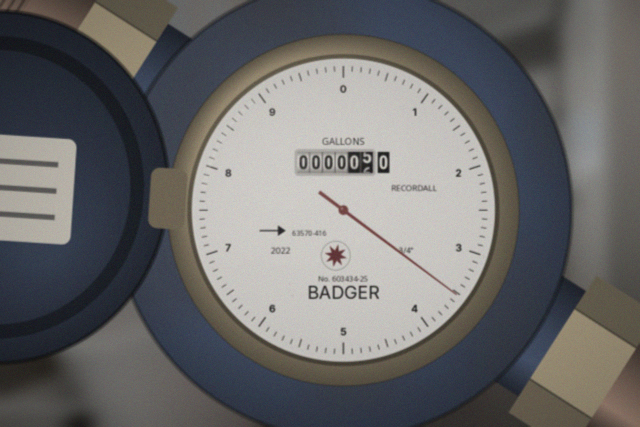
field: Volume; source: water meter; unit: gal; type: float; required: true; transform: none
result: 53.5 gal
